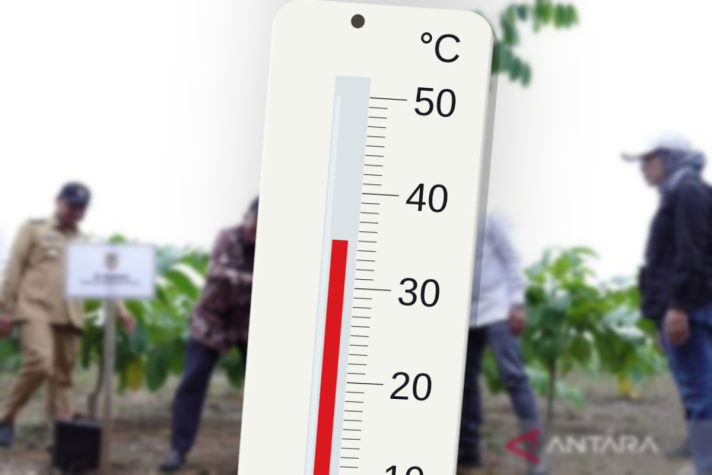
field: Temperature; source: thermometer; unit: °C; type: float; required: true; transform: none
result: 35 °C
